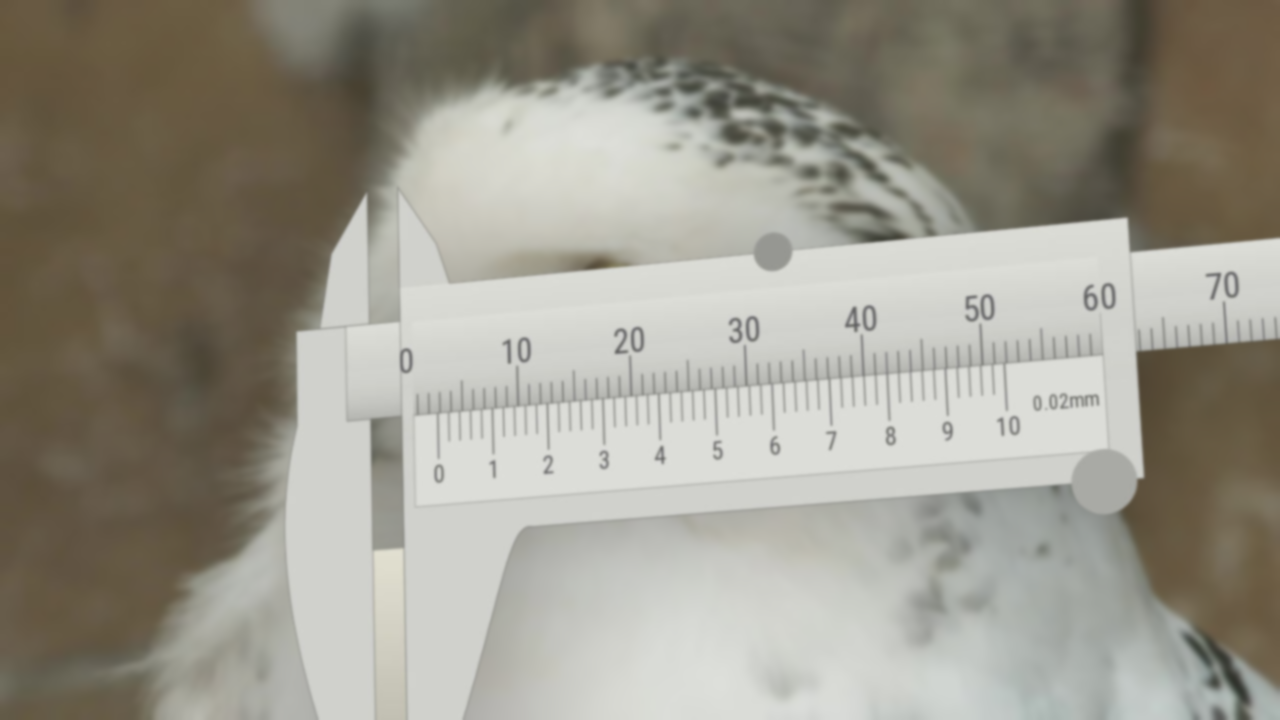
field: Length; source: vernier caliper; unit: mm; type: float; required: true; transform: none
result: 2.8 mm
